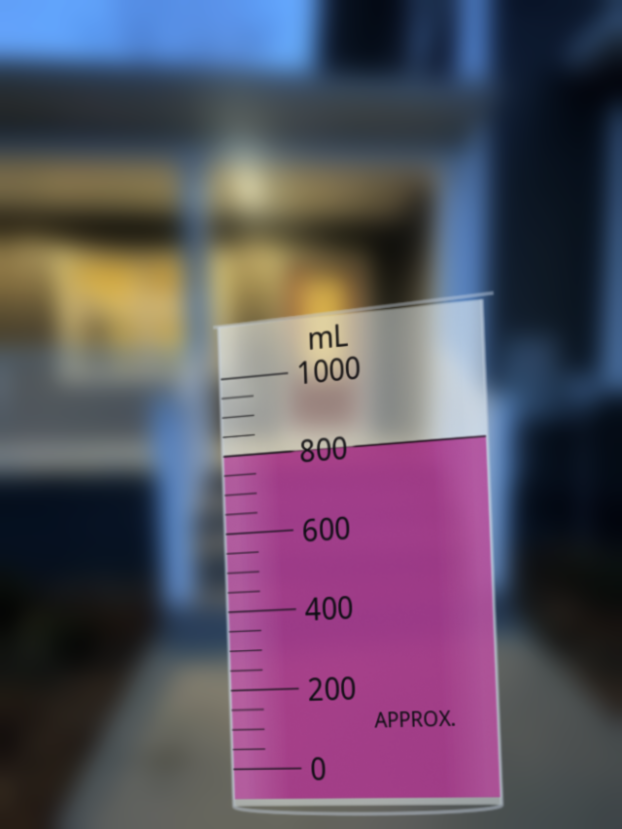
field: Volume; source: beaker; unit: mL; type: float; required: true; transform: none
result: 800 mL
